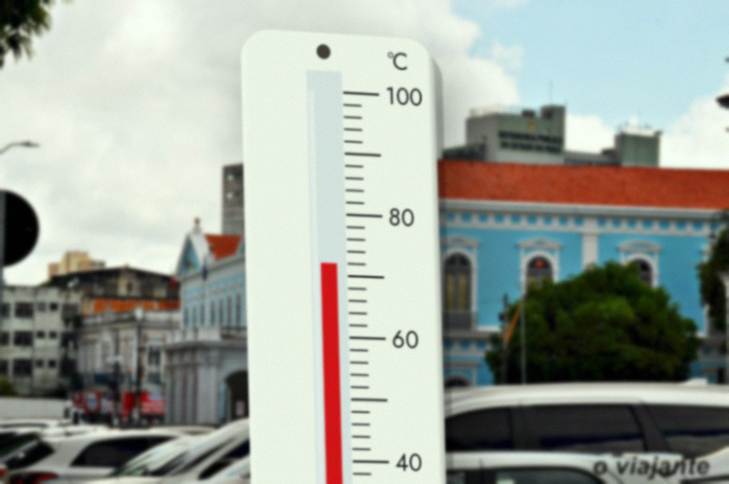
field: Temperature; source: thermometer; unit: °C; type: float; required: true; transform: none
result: 72 °C
